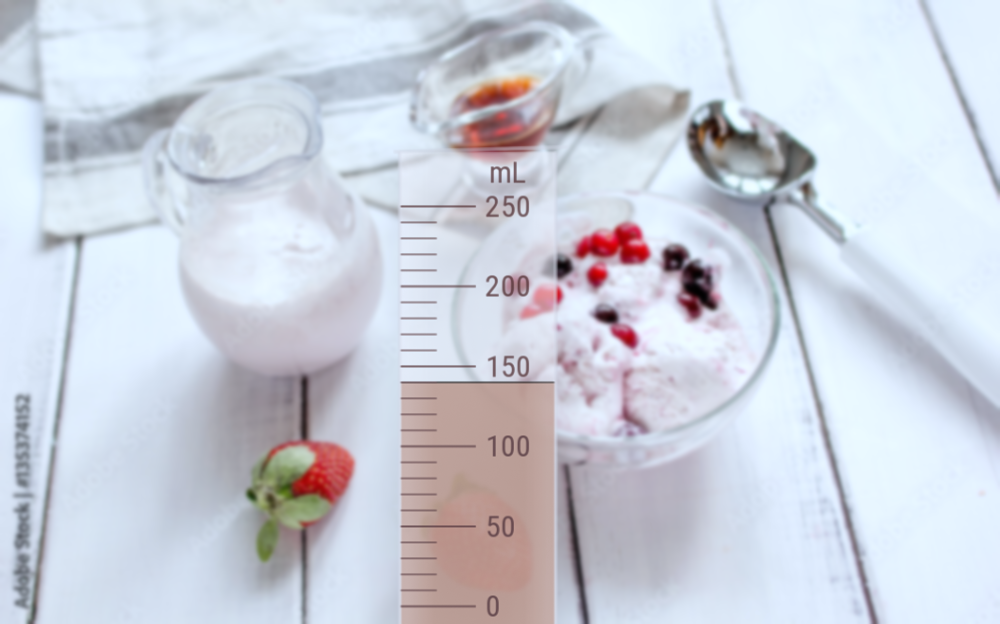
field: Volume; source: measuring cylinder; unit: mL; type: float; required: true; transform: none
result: 140 mL
